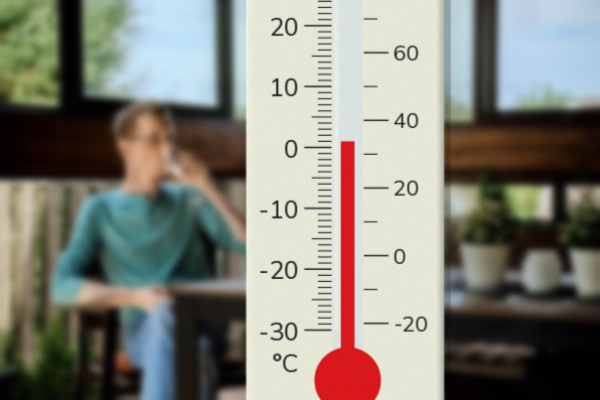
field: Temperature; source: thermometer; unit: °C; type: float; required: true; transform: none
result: 1 °C
